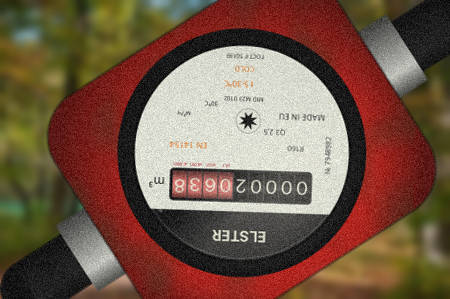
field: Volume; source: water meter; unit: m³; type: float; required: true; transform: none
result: 2.0638 m³
